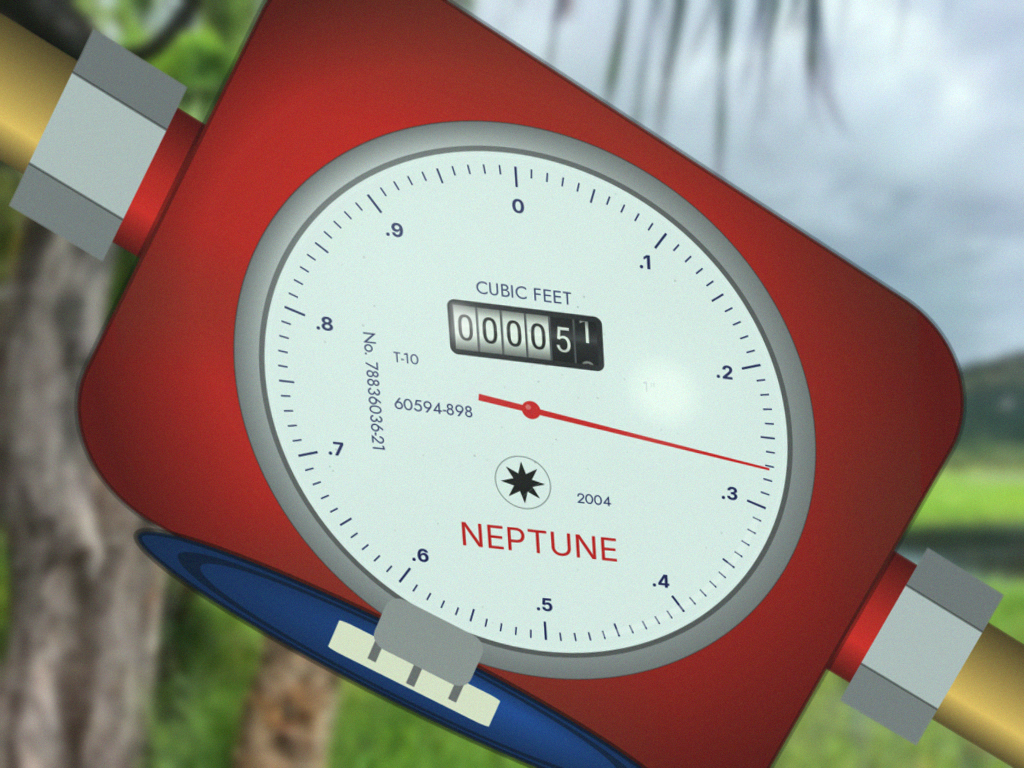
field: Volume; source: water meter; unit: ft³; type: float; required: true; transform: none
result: 51.27 ft³
